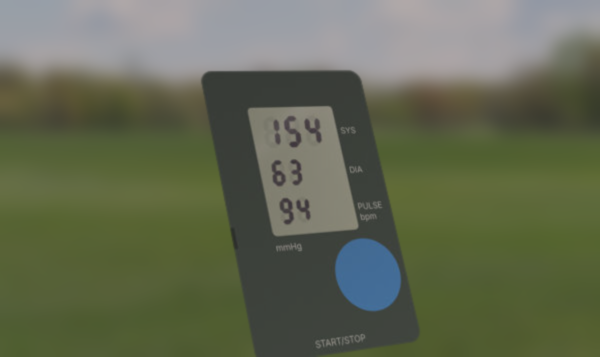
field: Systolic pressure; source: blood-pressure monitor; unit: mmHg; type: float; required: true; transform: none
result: 154 mmHg
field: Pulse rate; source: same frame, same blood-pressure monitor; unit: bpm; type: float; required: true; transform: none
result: 94 bpm
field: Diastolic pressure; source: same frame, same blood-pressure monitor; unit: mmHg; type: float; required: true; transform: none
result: 63 mmHg
